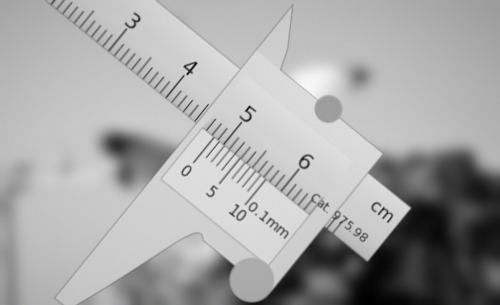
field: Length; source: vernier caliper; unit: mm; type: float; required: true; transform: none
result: 48.4 mm
